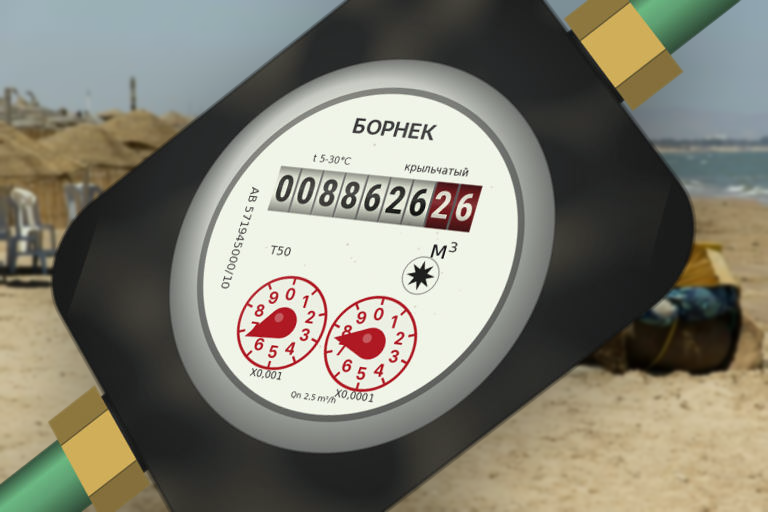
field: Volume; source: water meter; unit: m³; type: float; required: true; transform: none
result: 88626.2667 m³
